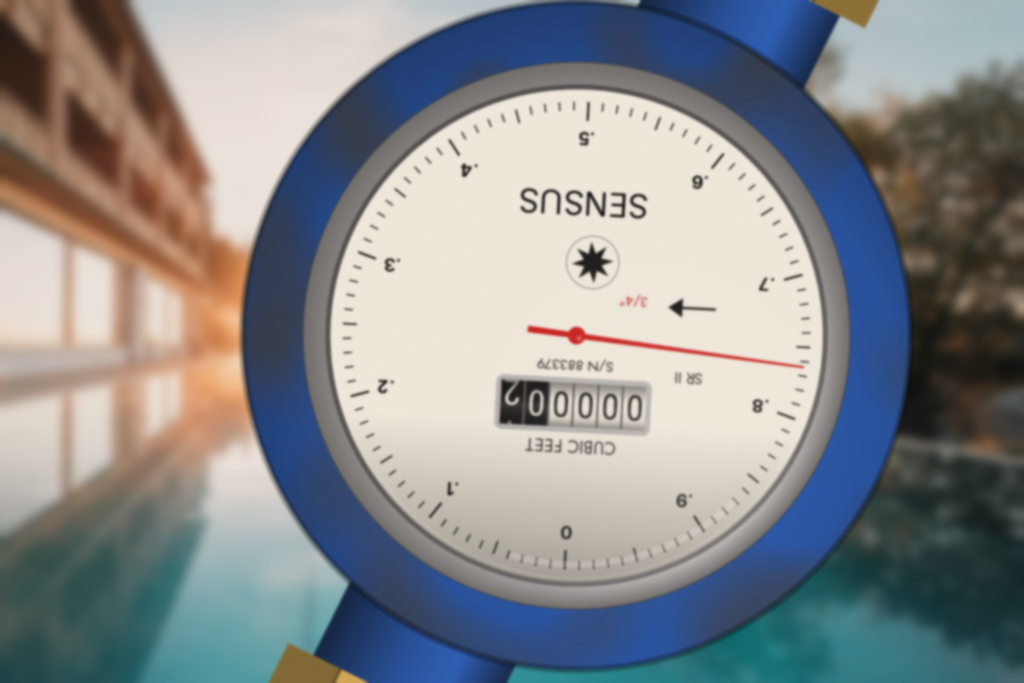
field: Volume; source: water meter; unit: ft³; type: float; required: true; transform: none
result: 1.76 ft³
